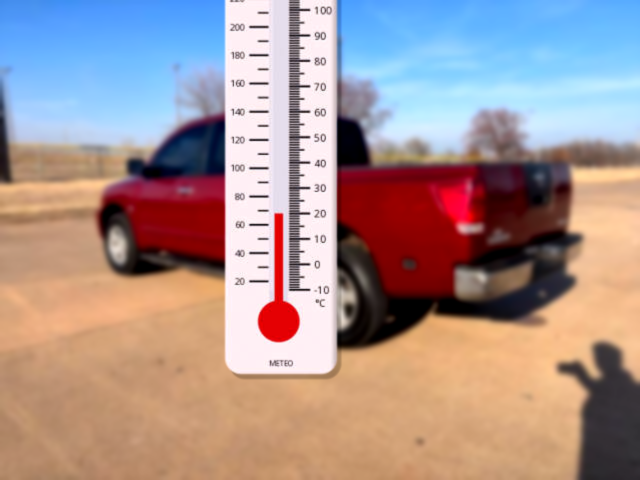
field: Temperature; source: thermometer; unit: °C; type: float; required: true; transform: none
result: 20 °C
